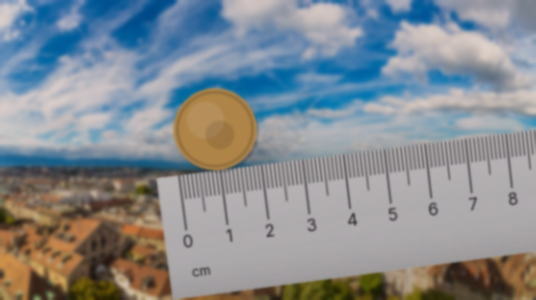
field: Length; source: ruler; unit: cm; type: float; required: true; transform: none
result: 2 cm
